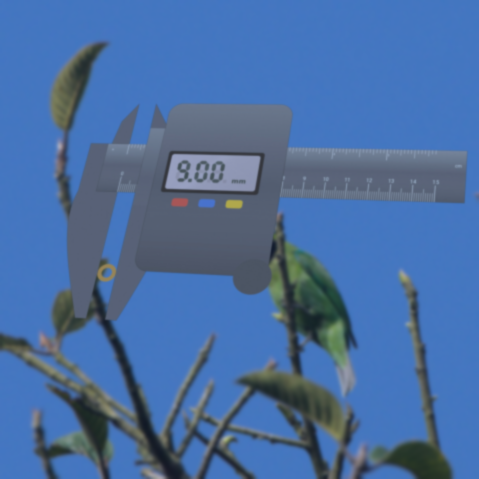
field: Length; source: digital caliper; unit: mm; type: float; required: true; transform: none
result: 9.00 mm
